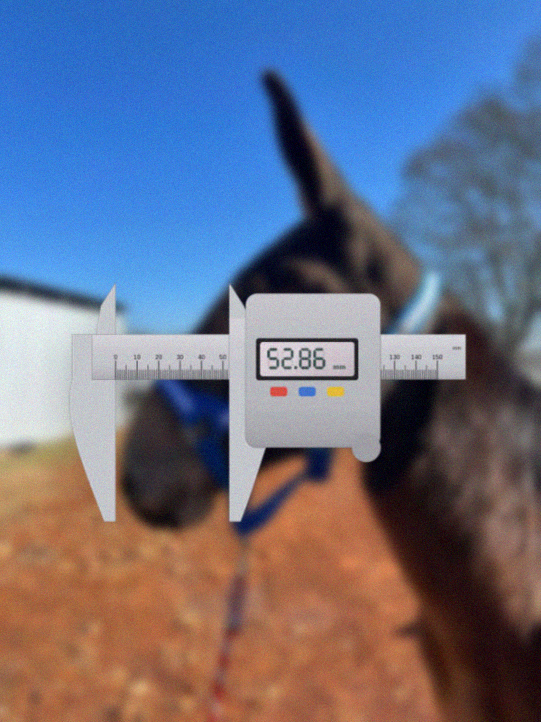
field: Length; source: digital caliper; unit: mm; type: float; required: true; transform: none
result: 52.86 mm
